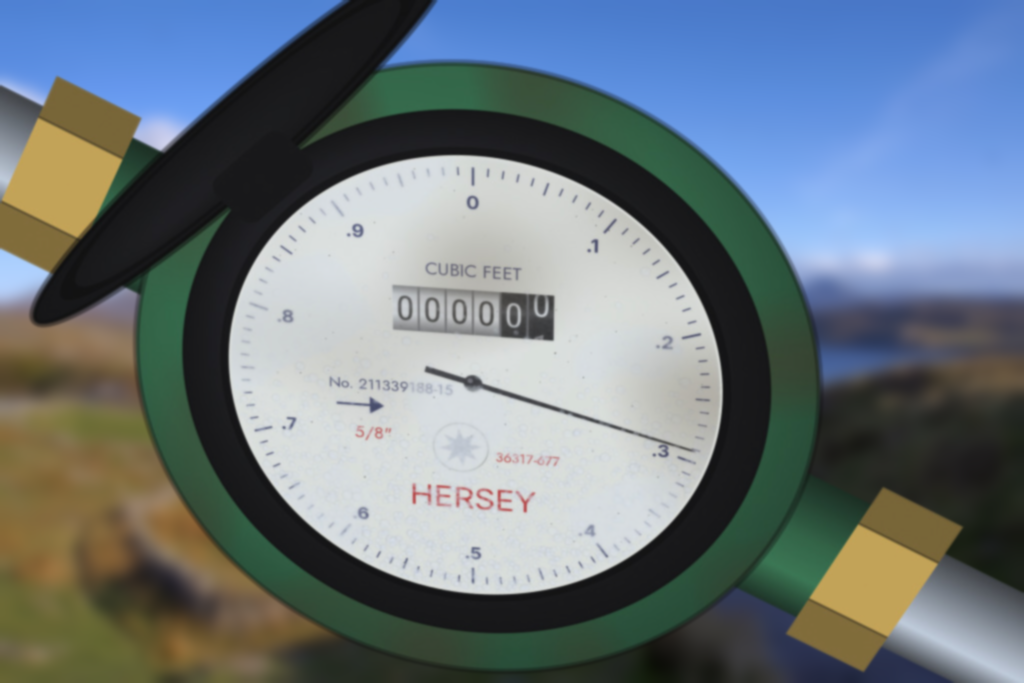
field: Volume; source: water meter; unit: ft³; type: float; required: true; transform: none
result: 0.29 ft³
